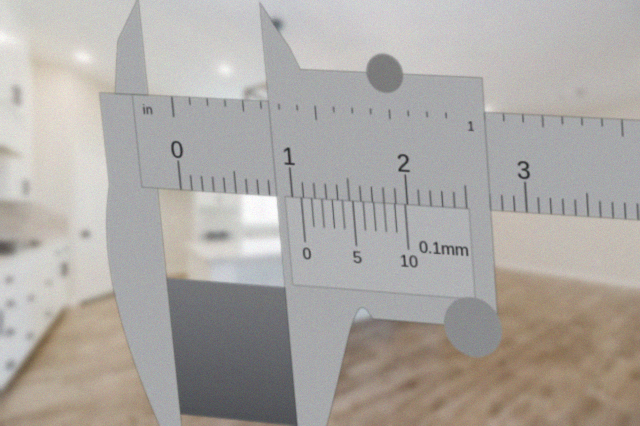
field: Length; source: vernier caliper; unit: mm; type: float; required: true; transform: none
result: 10.8 mm
